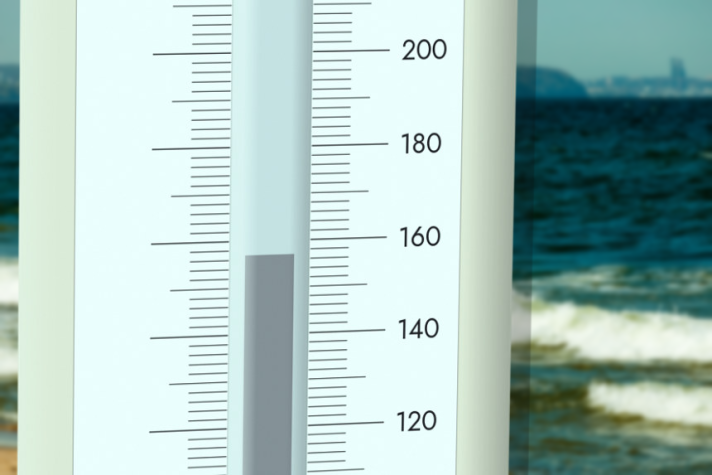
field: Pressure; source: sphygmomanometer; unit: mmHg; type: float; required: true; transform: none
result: 157 mmHg
